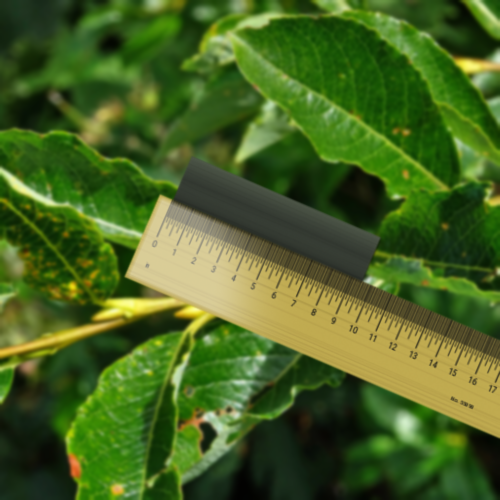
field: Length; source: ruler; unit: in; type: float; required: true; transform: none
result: 9.5 in
